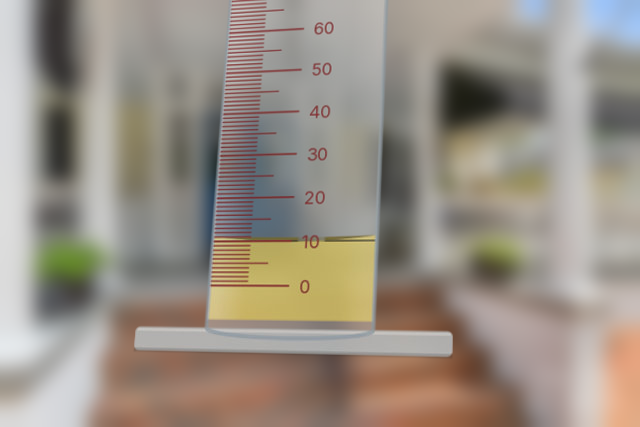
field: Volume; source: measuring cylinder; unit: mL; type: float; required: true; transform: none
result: 10 mL
